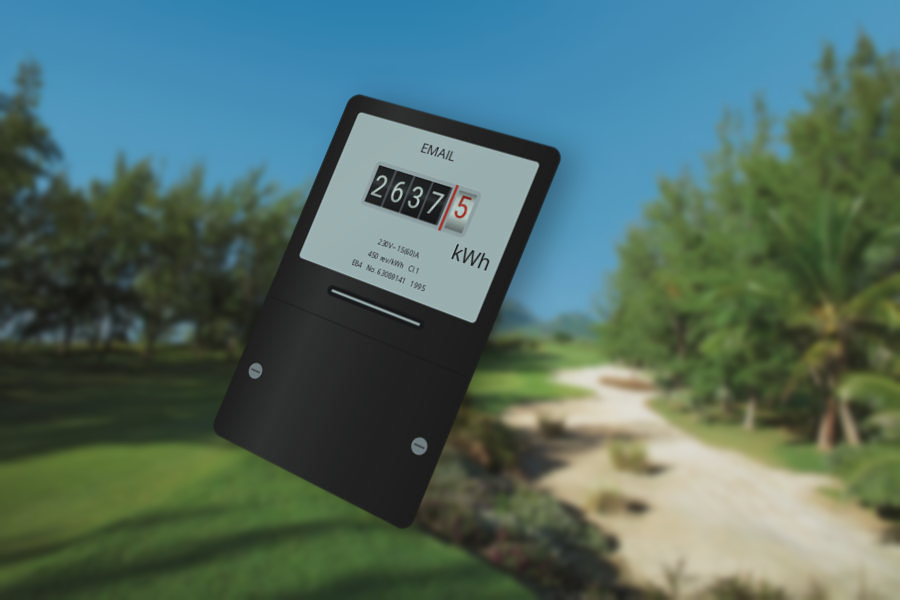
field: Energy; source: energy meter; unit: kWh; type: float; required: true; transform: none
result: 2637.5 kWh
